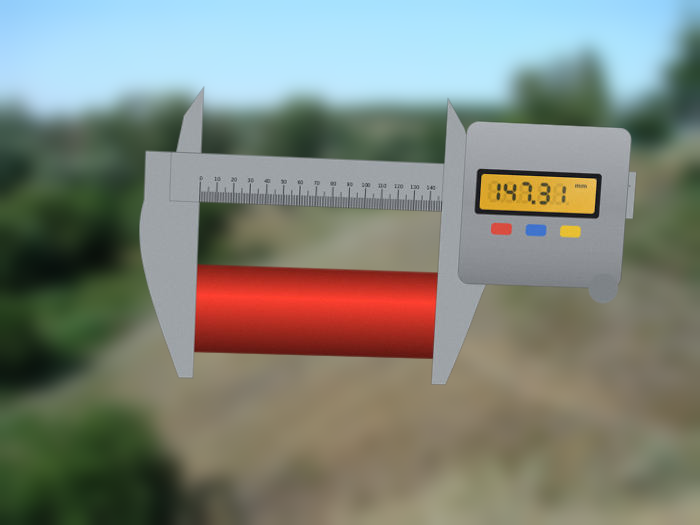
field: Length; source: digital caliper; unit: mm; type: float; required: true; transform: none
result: 147.31 mm
